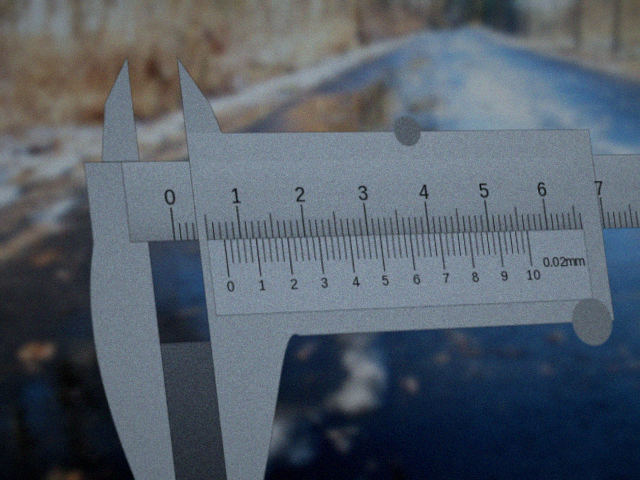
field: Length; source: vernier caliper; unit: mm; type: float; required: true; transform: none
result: 7.5 mm
